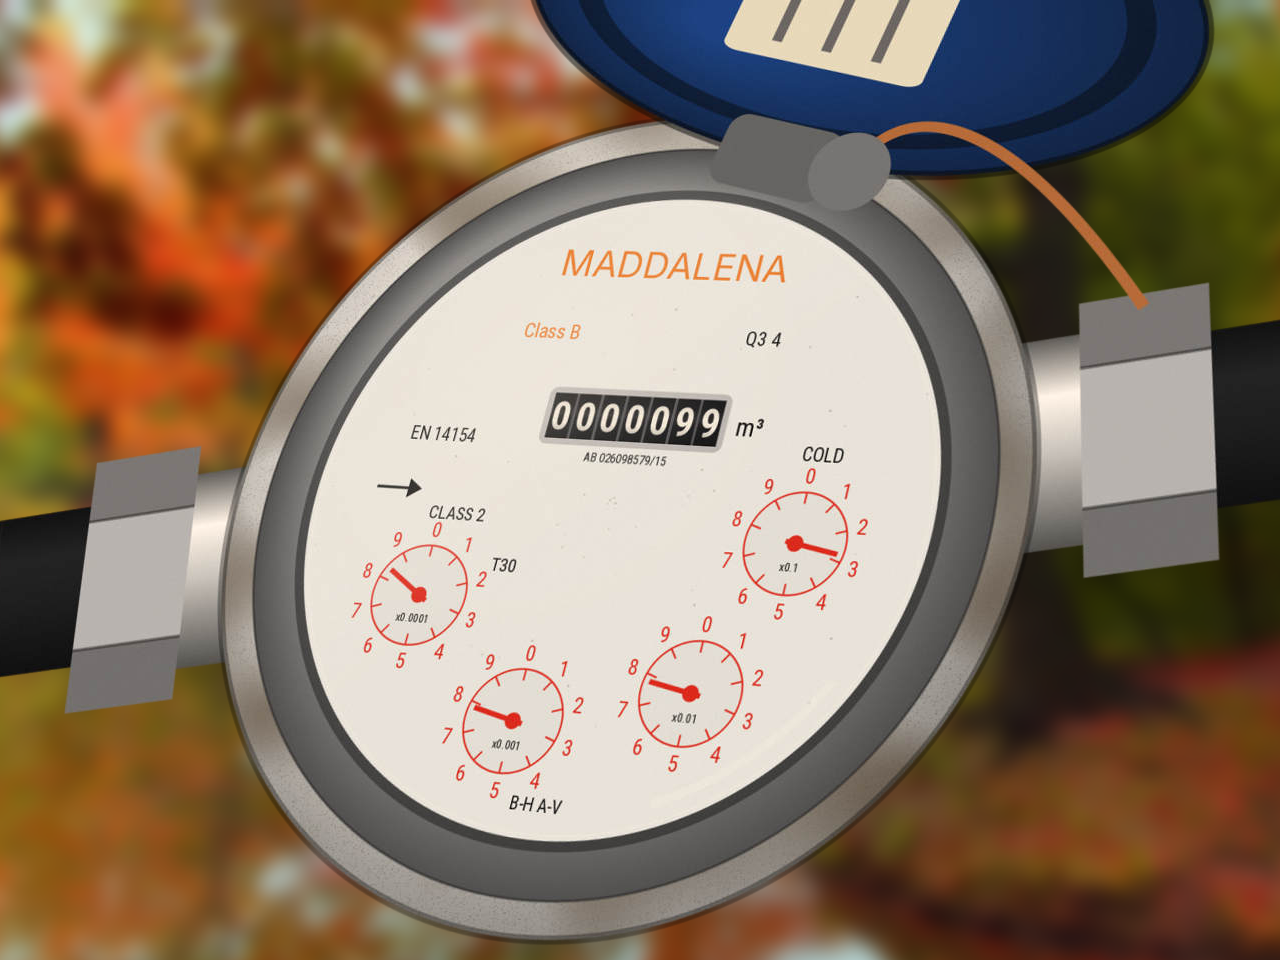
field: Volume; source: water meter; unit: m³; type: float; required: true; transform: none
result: 99.2778 m³
